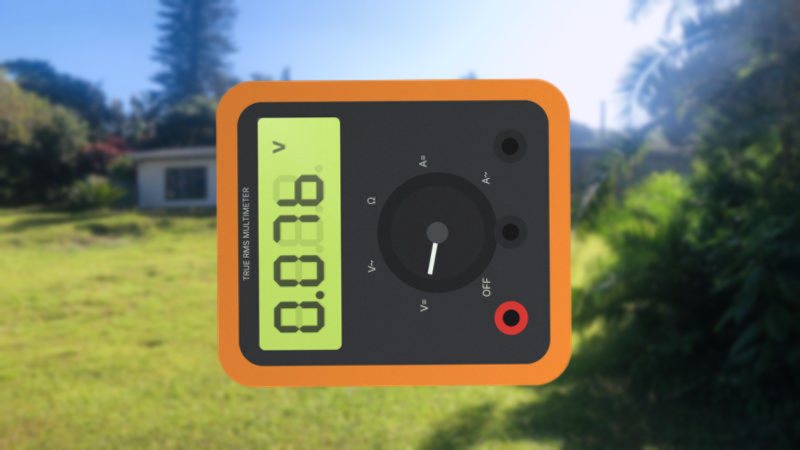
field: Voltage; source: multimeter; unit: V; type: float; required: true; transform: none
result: 0.076 V
